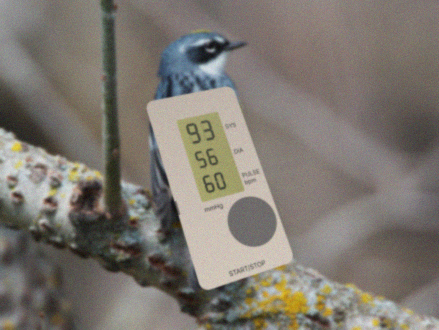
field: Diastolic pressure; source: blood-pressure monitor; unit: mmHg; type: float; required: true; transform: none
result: 56 mmHg
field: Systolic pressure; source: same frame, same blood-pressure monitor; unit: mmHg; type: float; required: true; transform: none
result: 93 mmHg
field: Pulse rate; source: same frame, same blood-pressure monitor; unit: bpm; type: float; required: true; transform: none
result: 60 bpm
